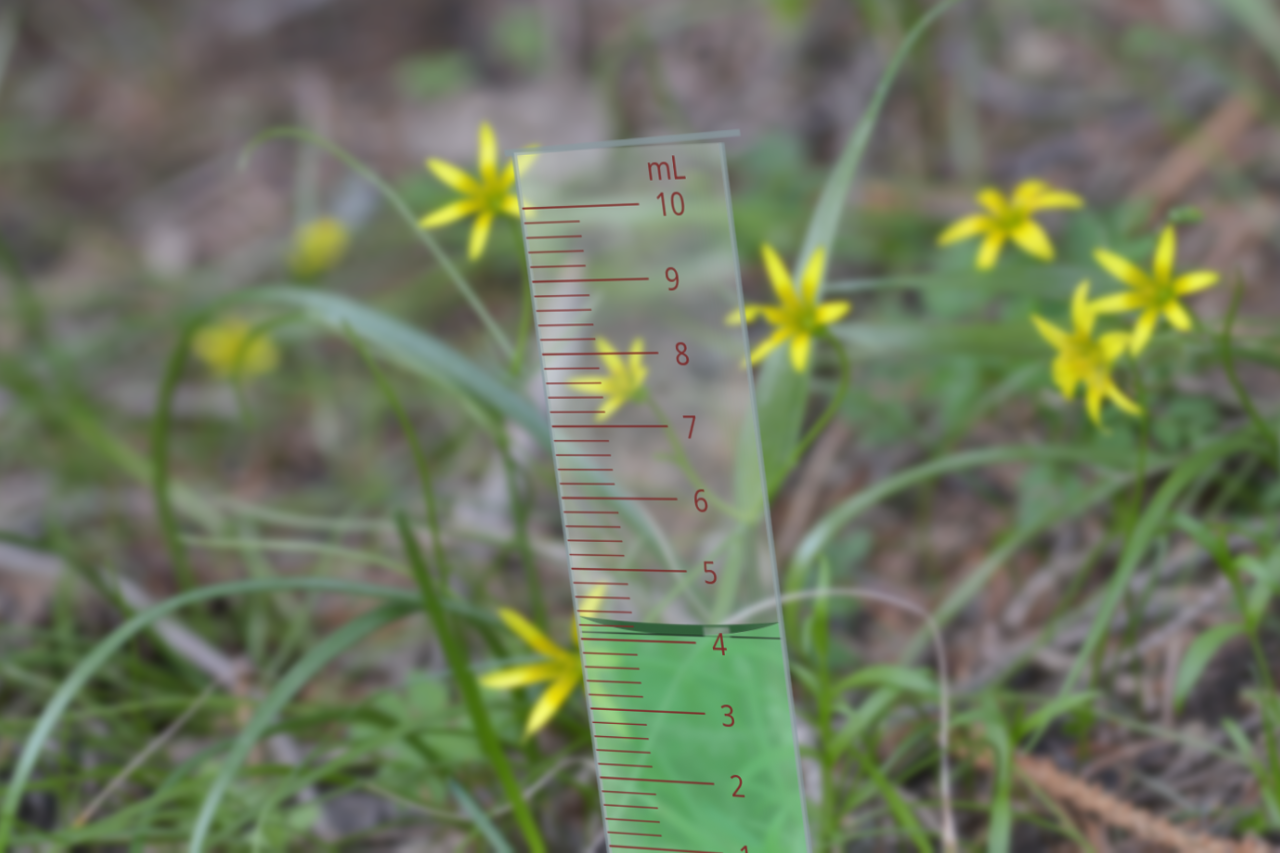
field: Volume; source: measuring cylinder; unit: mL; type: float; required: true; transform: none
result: 4.1 mL
